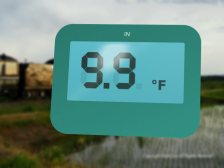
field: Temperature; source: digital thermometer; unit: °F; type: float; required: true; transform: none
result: 9.9 °F
